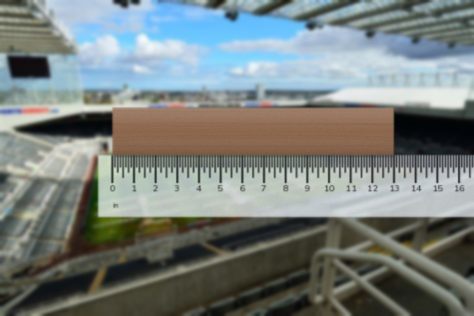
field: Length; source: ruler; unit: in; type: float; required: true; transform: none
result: 13 in
